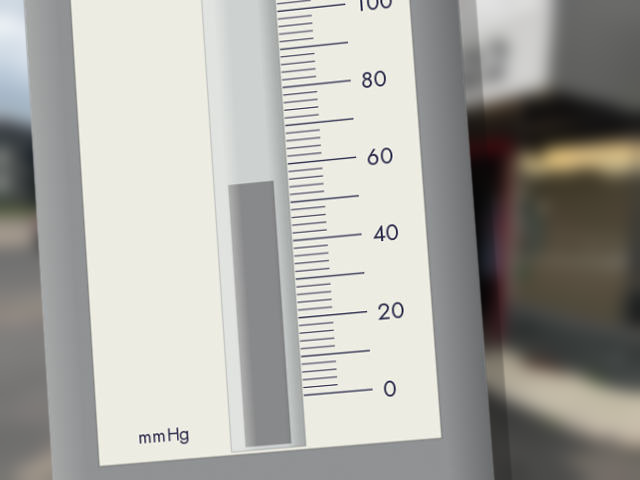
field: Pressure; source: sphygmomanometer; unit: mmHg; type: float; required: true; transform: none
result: 56 mmHg
